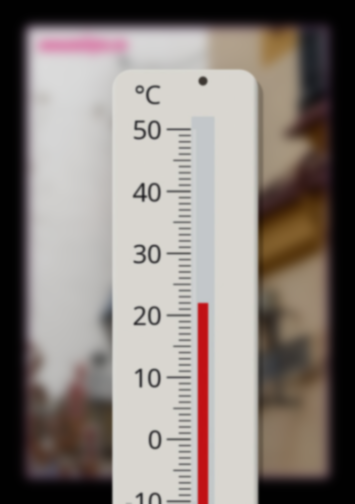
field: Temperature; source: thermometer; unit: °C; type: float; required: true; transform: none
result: 22 °C
